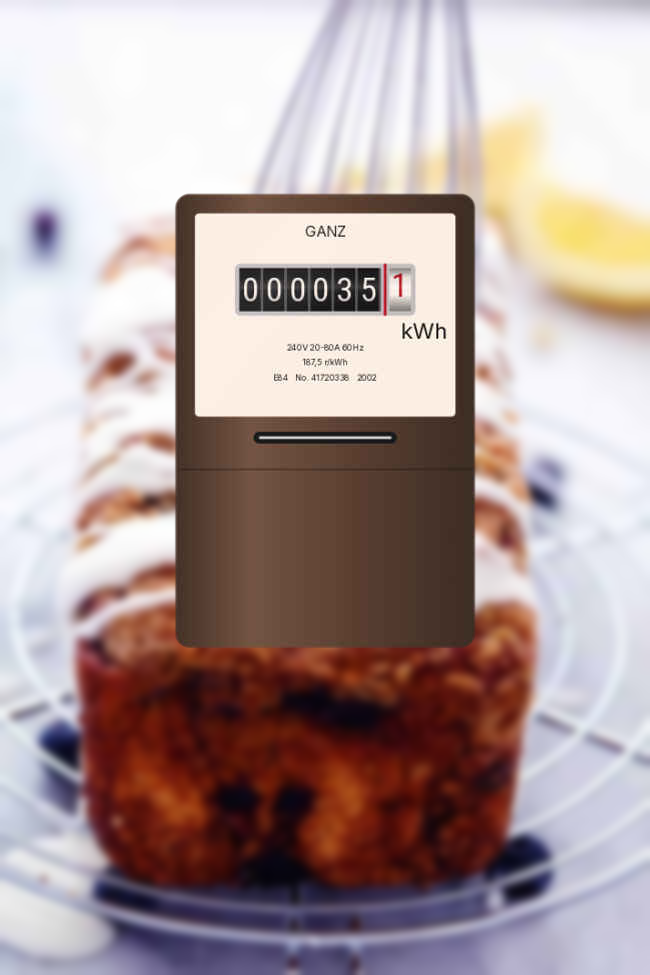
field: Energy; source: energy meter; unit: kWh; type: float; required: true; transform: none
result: 35.1 kWh
